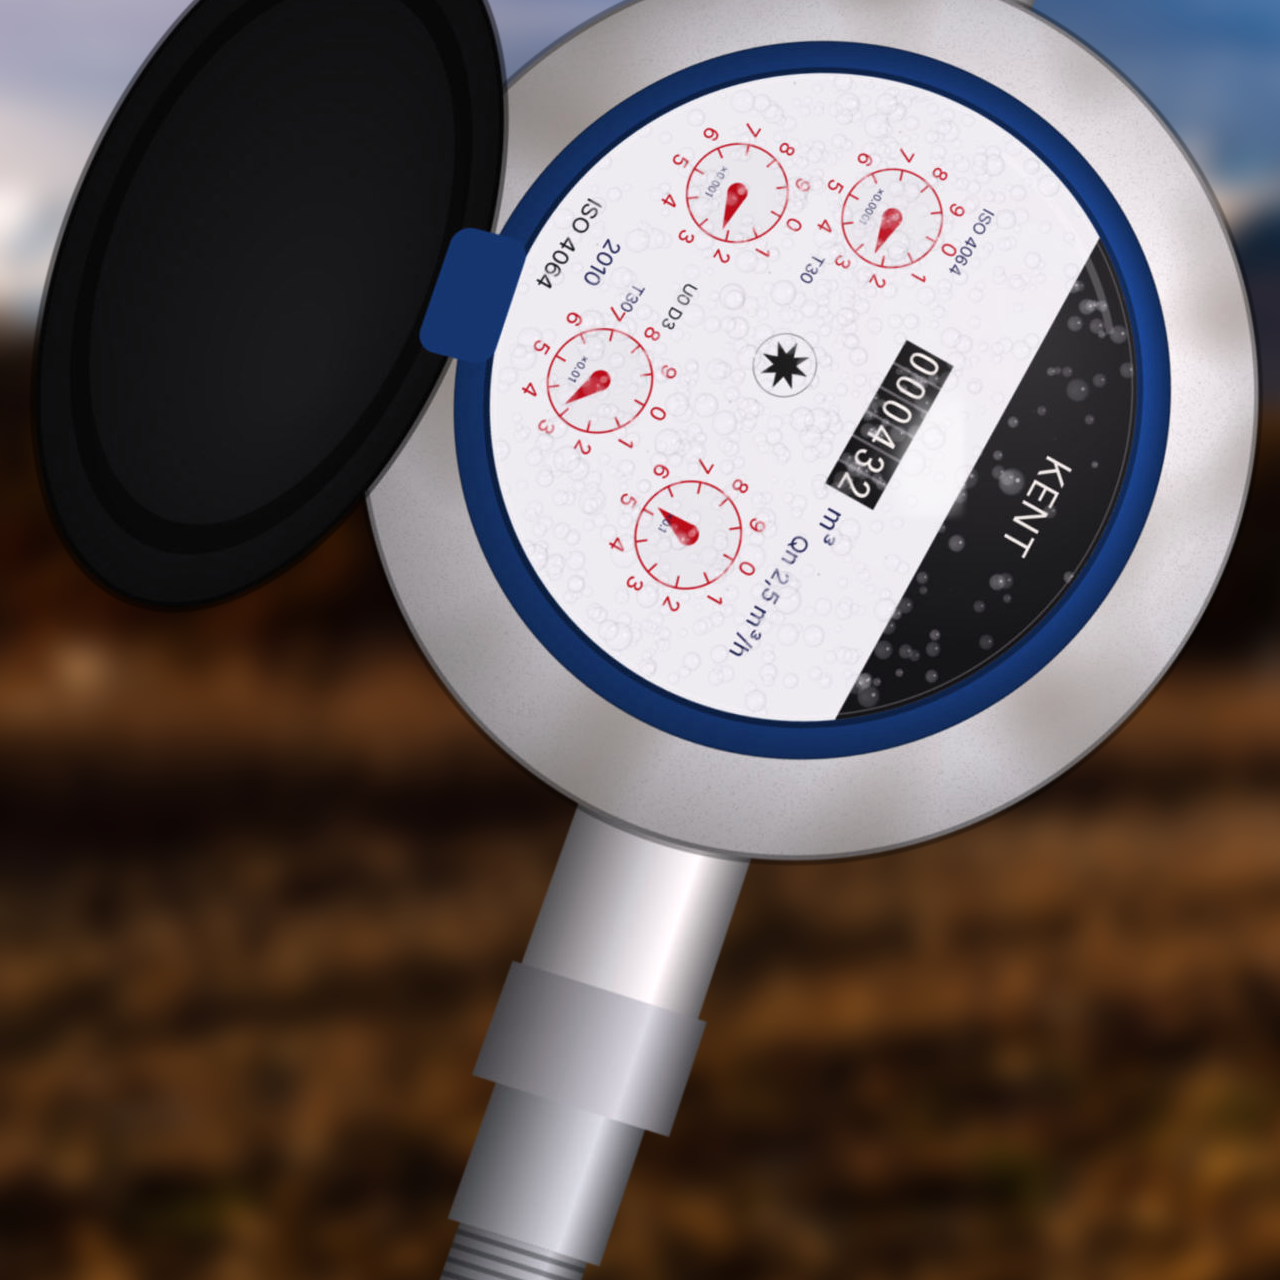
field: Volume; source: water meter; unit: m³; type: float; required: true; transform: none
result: 432.5322 m³
